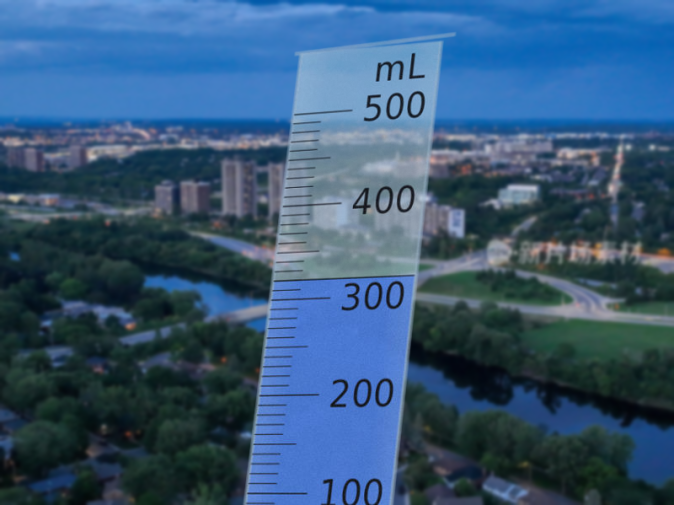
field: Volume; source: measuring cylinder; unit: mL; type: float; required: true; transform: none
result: 320 mL
